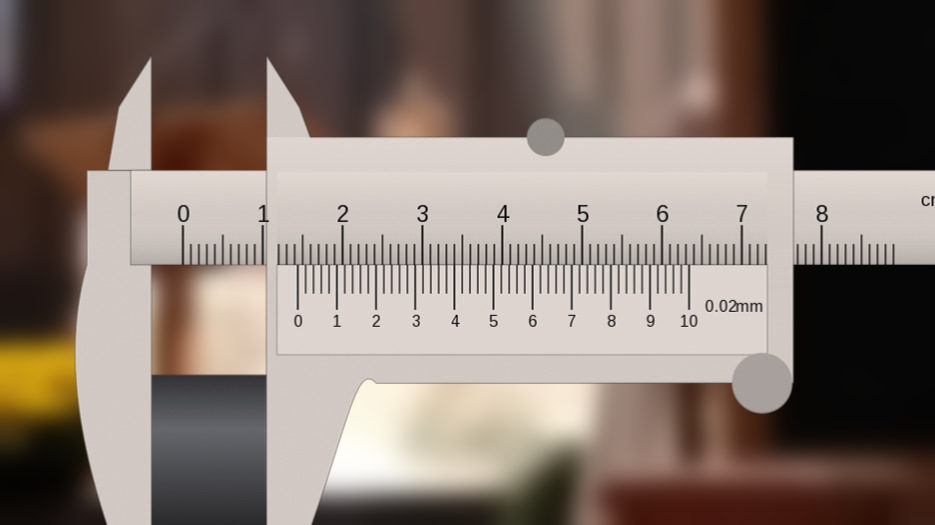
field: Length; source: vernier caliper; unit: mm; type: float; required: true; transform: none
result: 14.4 mm
